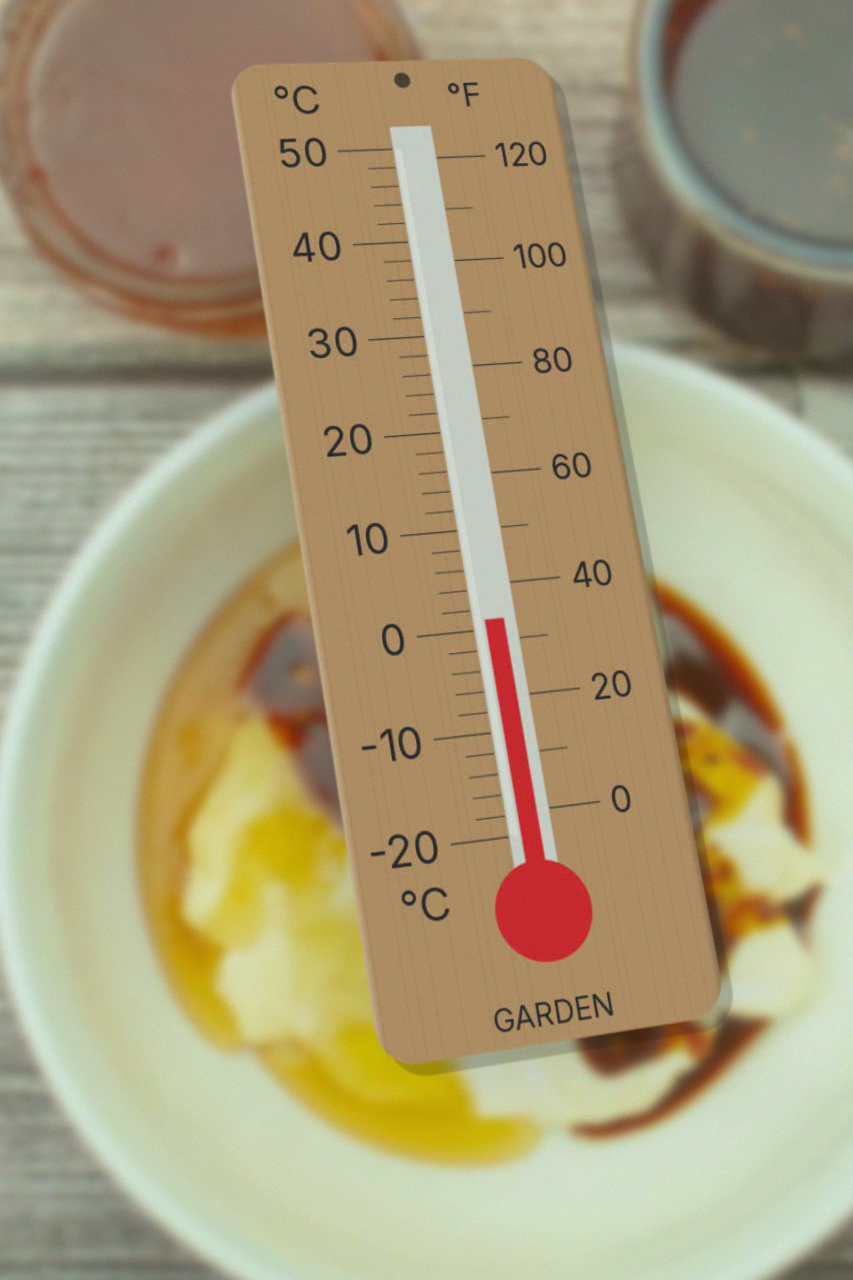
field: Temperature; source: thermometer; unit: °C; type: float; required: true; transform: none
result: 1 °C
